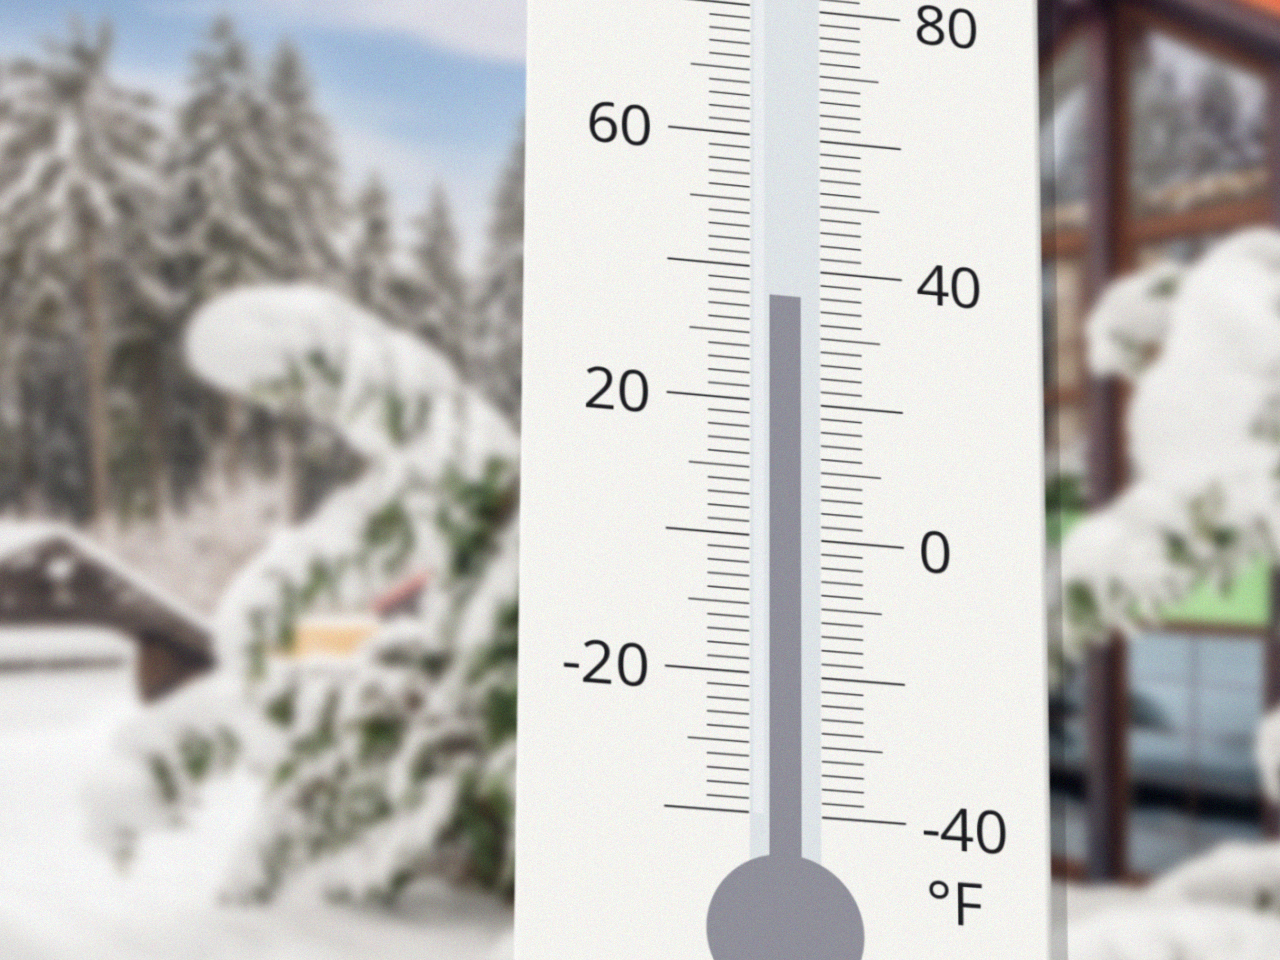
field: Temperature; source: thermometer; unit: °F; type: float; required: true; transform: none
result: 36 °F
